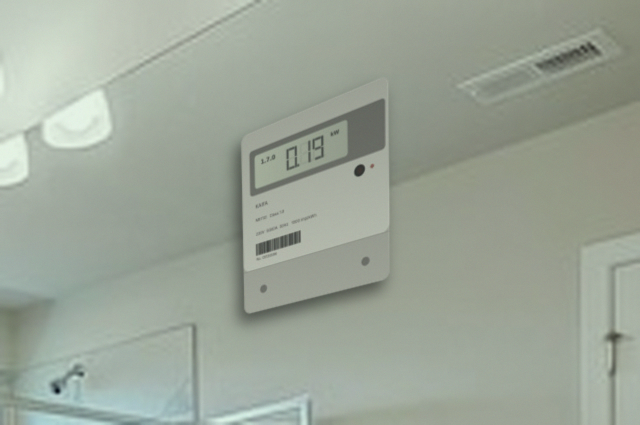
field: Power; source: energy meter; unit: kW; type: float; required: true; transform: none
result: 0.19 kW
